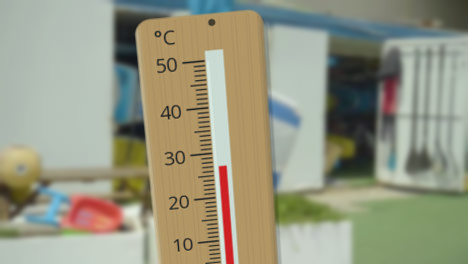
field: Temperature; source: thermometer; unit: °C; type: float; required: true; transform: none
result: 27 °C
